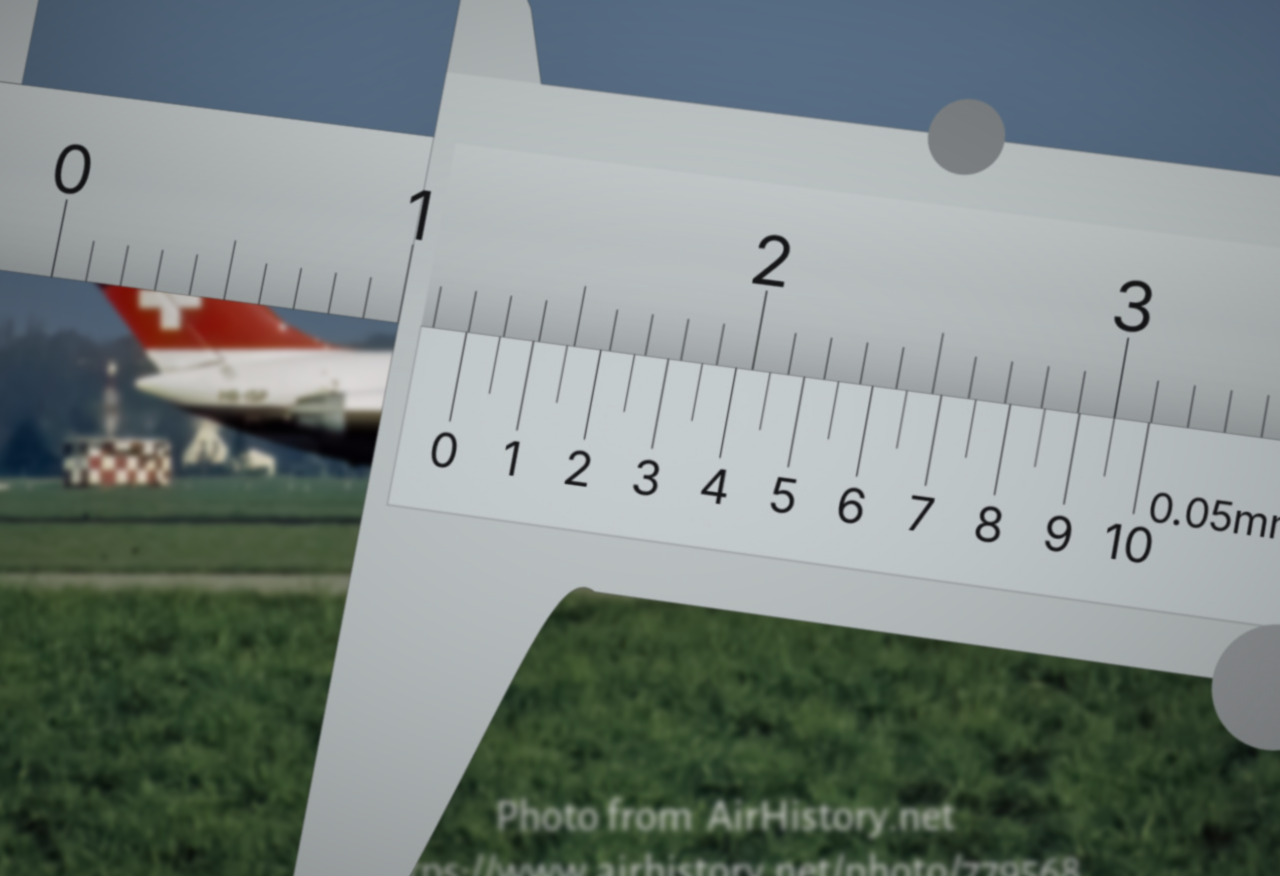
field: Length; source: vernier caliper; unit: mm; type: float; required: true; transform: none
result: 11.95 mm
